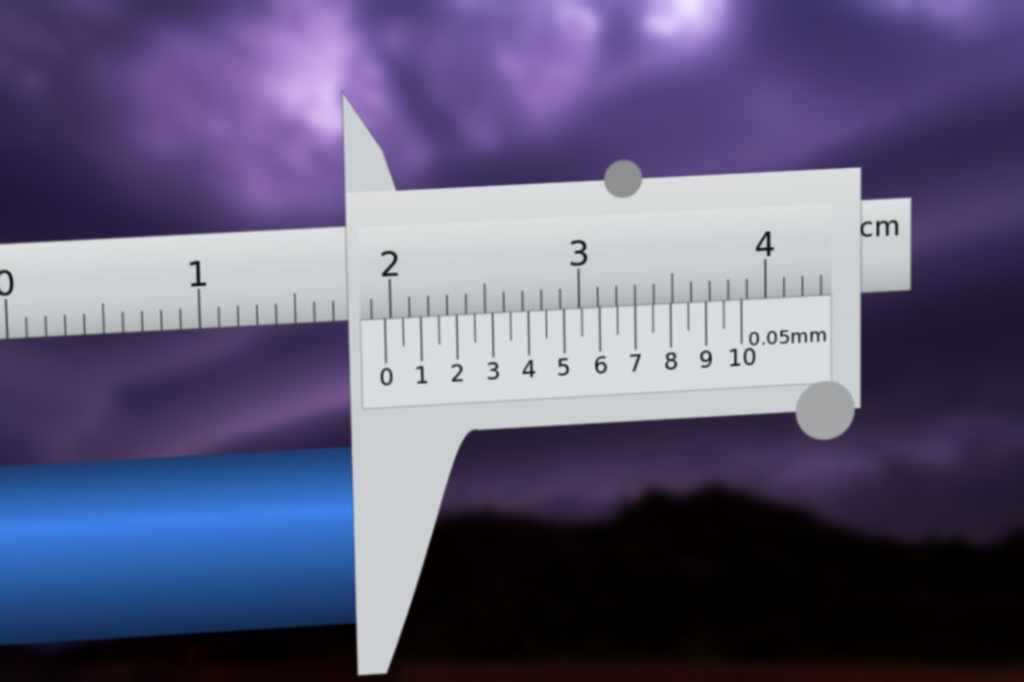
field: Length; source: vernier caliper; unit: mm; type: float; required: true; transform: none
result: 19.7 mm
